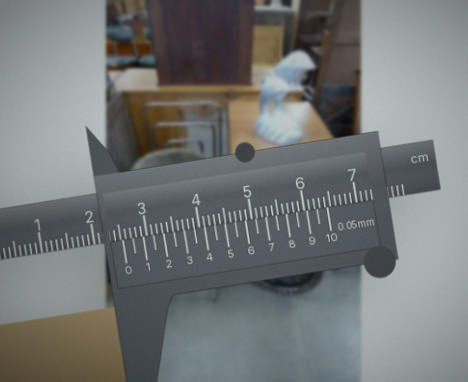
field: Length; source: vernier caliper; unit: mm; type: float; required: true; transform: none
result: 25.4 mm
